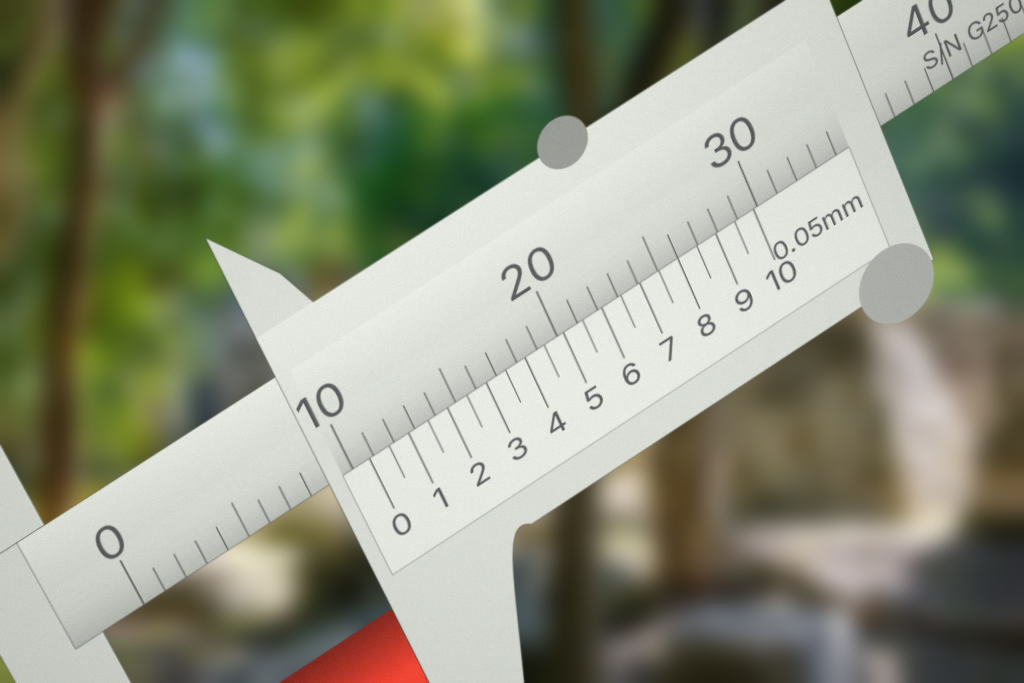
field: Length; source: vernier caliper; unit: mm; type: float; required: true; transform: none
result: 10.8 mm
